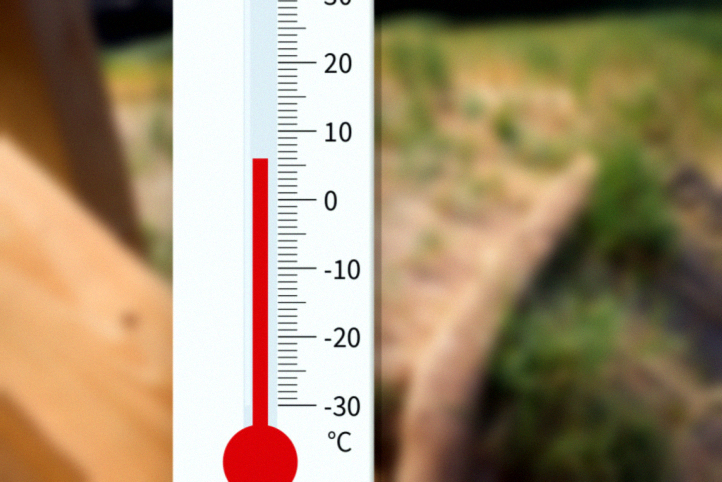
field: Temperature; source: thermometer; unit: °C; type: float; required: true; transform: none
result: 6 °C
